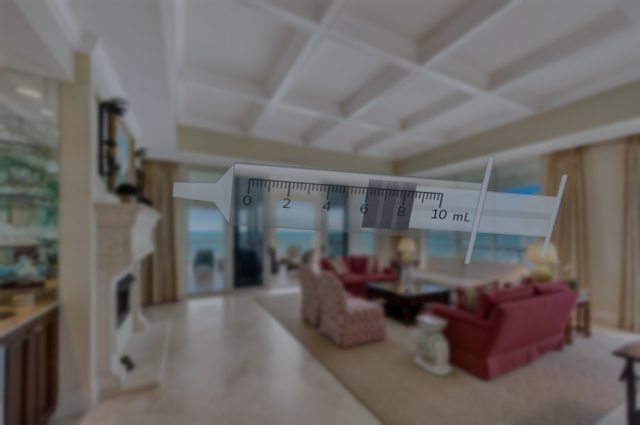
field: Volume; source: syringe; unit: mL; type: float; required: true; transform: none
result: 6 mL
